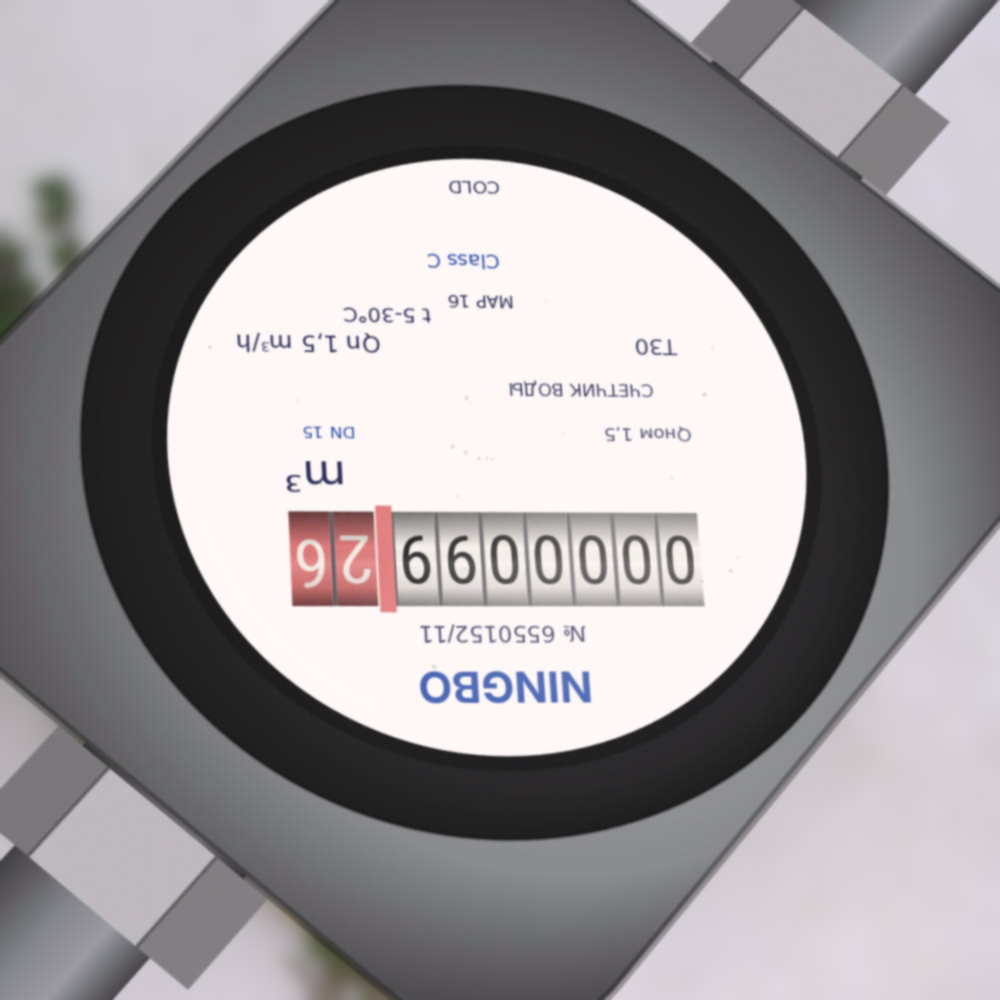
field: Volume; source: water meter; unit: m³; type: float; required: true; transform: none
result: 99.26 m³
